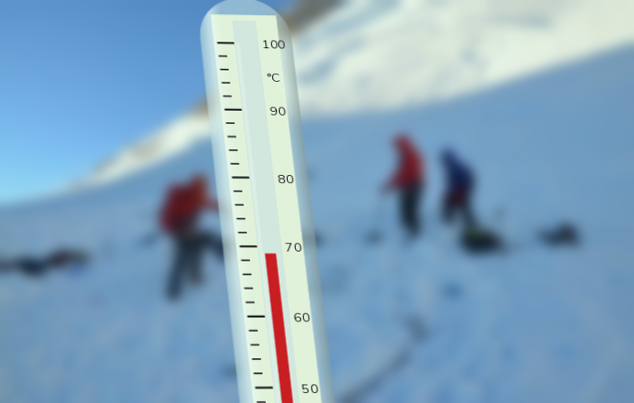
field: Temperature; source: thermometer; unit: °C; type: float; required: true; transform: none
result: 69 °C
